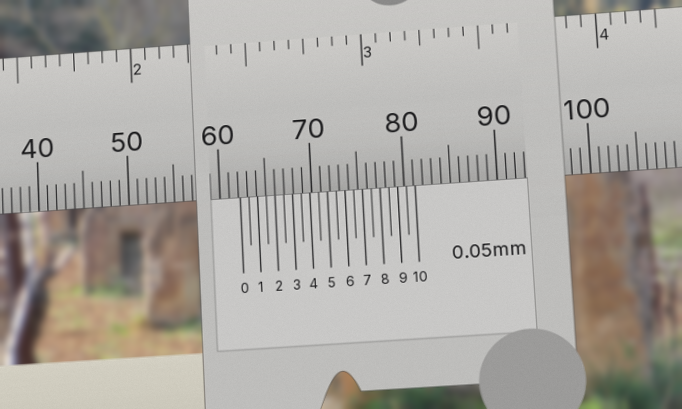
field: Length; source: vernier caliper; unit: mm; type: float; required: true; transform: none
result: 62.2 mm
